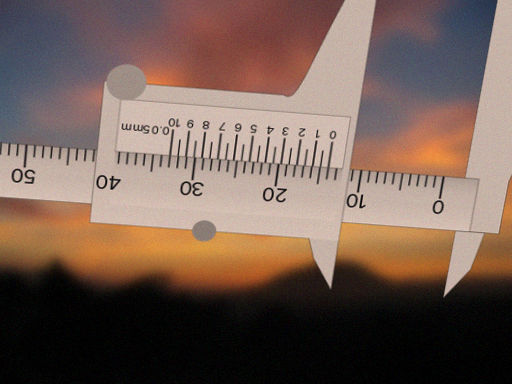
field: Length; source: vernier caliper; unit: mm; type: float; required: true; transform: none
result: 14.0 mm
